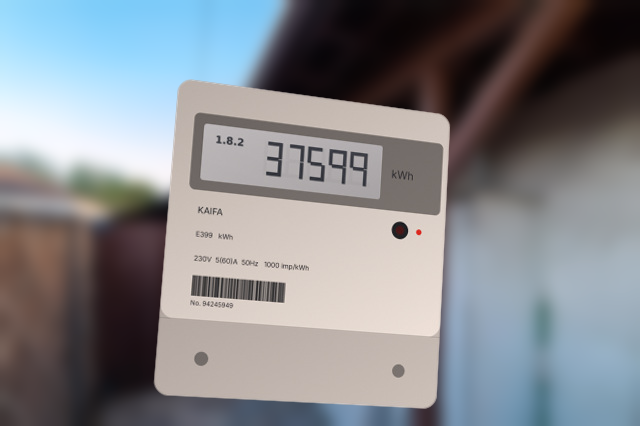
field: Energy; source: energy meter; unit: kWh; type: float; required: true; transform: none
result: 37599 kWh
